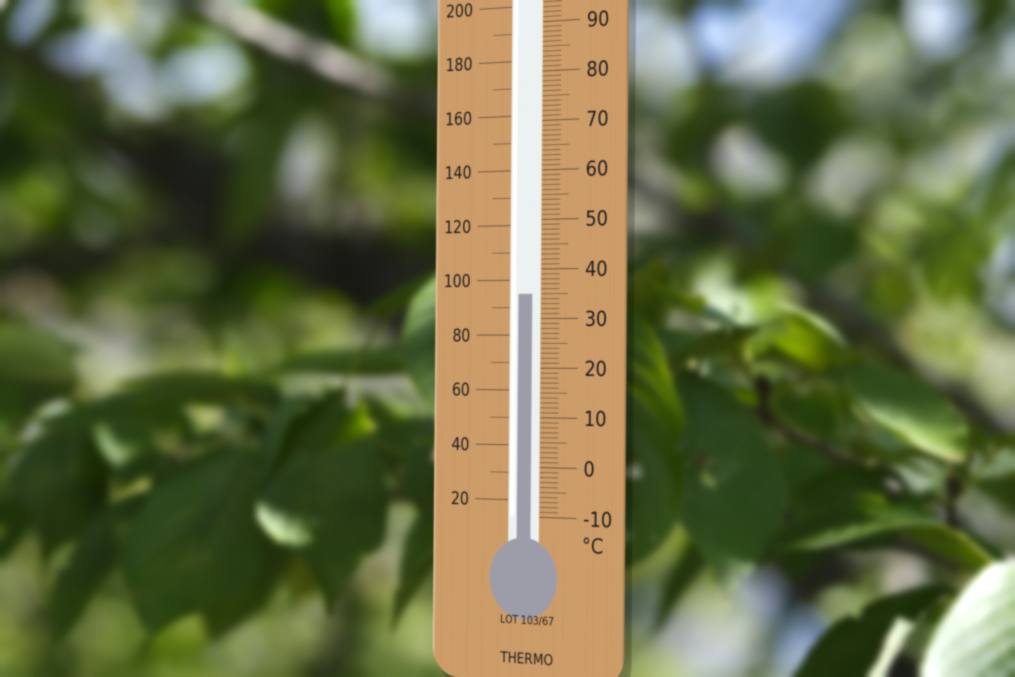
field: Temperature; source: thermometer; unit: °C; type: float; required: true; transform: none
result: 35 °C
